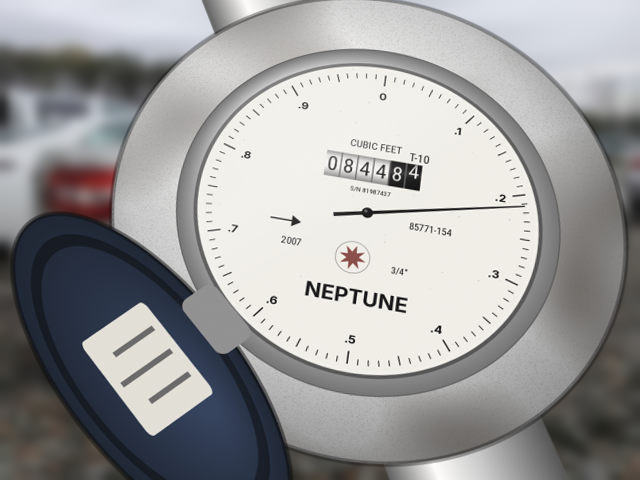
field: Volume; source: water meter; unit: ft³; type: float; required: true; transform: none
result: 84484.21 ft³
